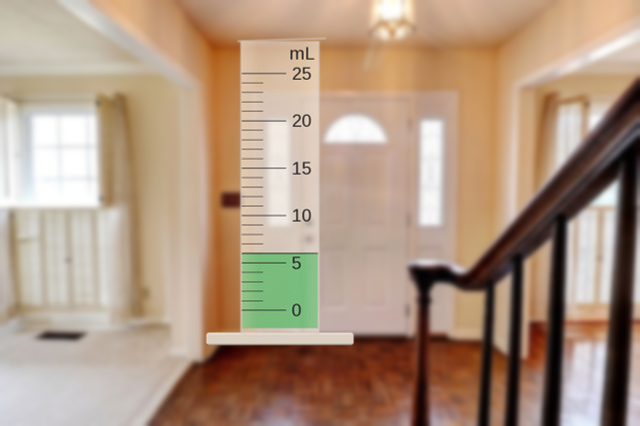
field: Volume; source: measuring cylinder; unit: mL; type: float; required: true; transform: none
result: 6 mL
